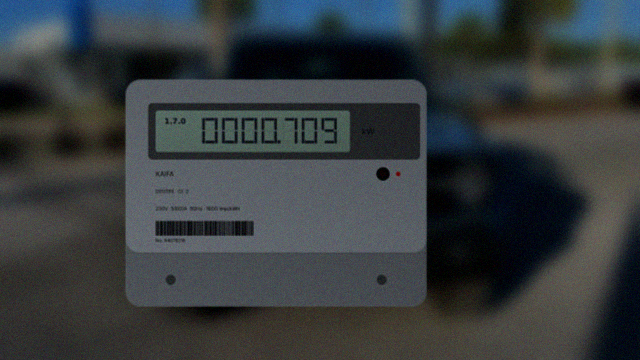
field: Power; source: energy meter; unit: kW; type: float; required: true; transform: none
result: 0.709 kW
